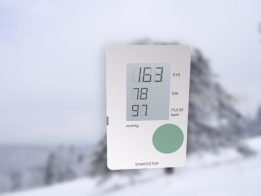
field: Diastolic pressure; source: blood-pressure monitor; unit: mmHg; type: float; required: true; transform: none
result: 78 mmHg
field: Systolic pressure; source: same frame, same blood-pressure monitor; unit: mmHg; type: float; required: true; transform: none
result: 163 mmHg
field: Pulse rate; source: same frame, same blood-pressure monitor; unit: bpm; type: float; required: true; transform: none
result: 97 bpm
